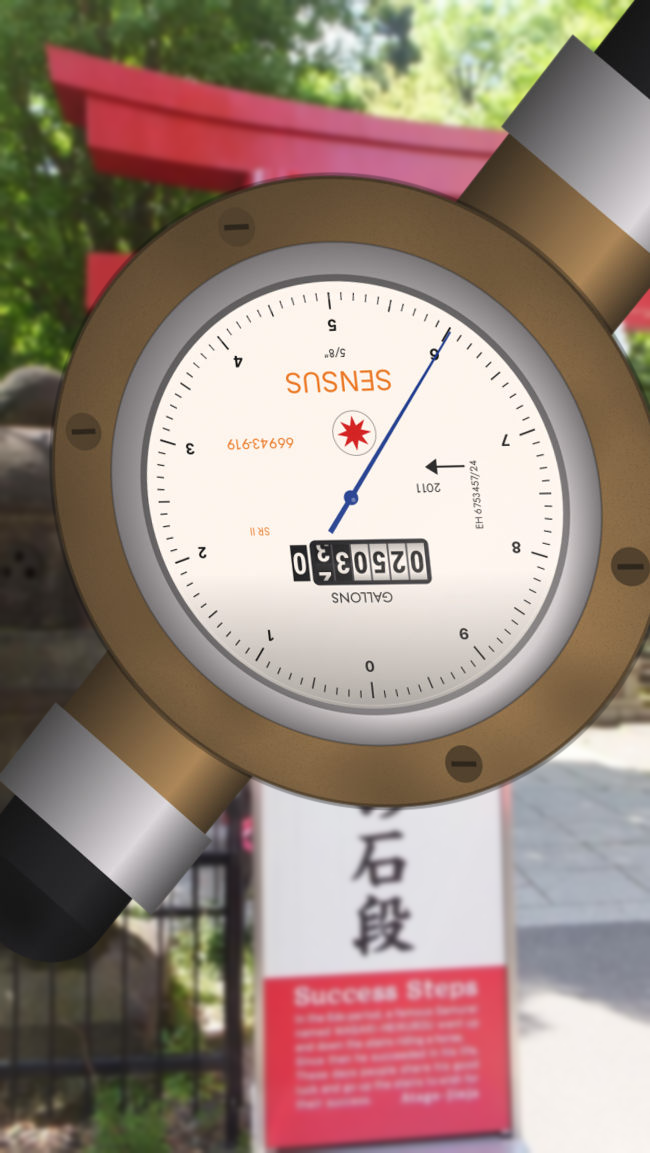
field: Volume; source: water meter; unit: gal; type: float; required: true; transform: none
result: 250326.0 gal
